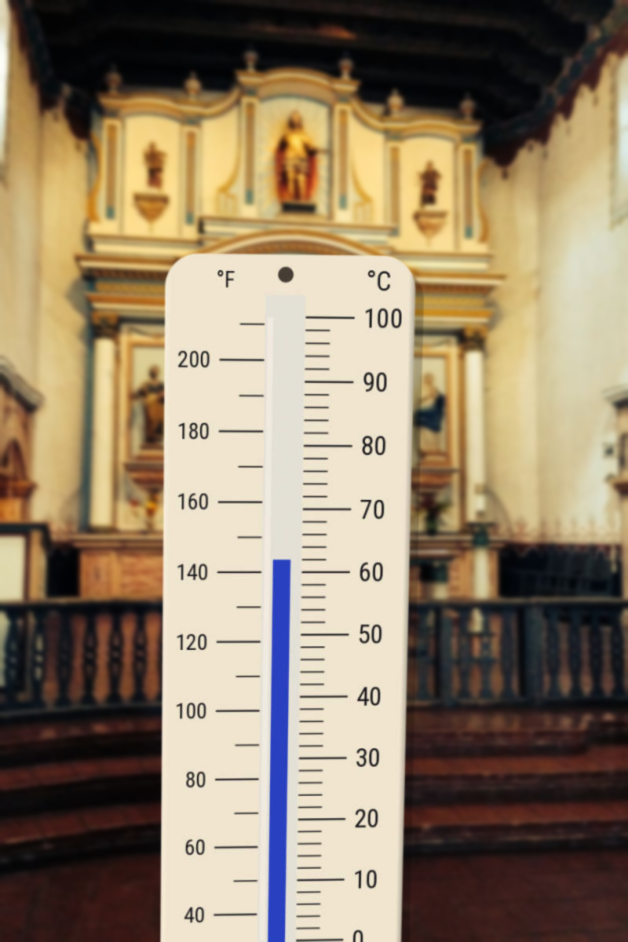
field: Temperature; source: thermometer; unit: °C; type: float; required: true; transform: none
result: 62 °C
